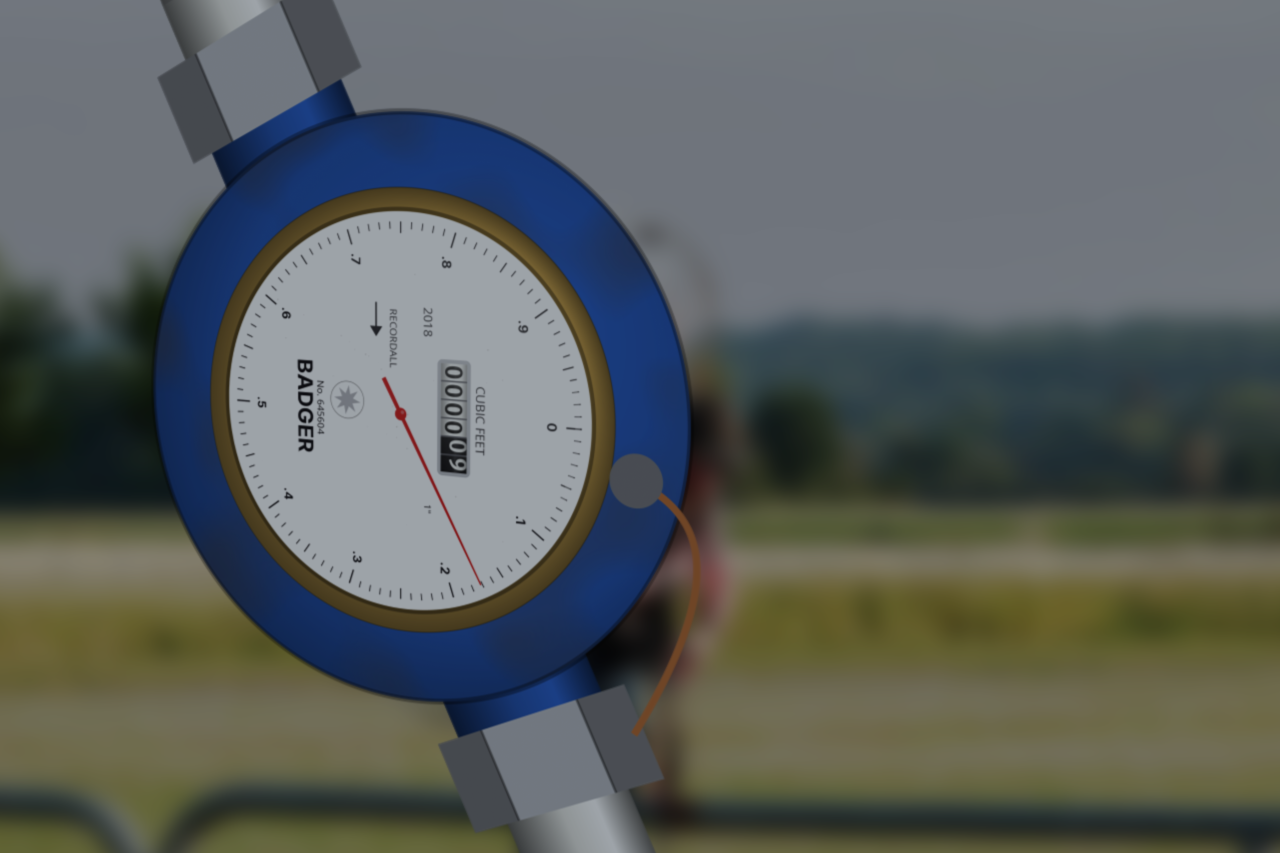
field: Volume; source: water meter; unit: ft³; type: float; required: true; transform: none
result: 9.17 ft³
